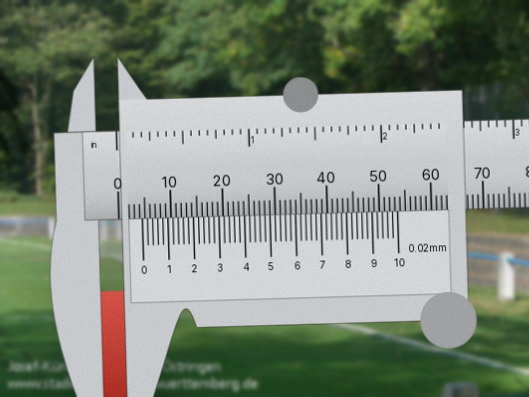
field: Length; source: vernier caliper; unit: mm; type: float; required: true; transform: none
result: 4.5 mm
